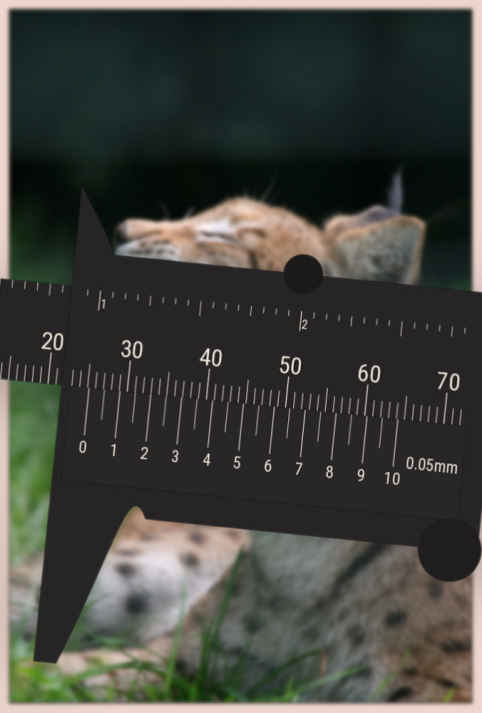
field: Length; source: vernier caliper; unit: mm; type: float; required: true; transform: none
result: 25.2 mm
